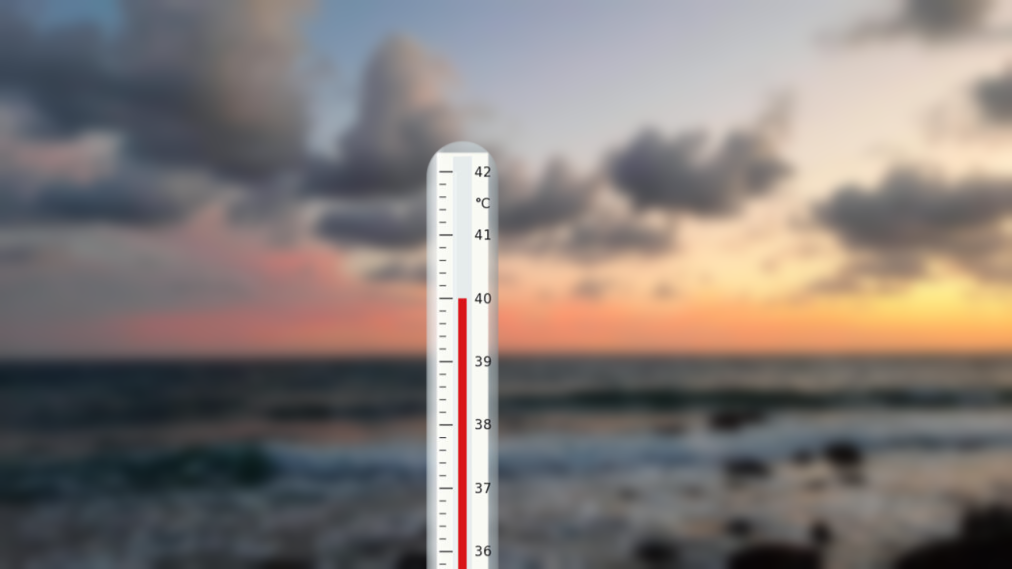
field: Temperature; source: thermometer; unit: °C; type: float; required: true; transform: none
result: 40 °C
